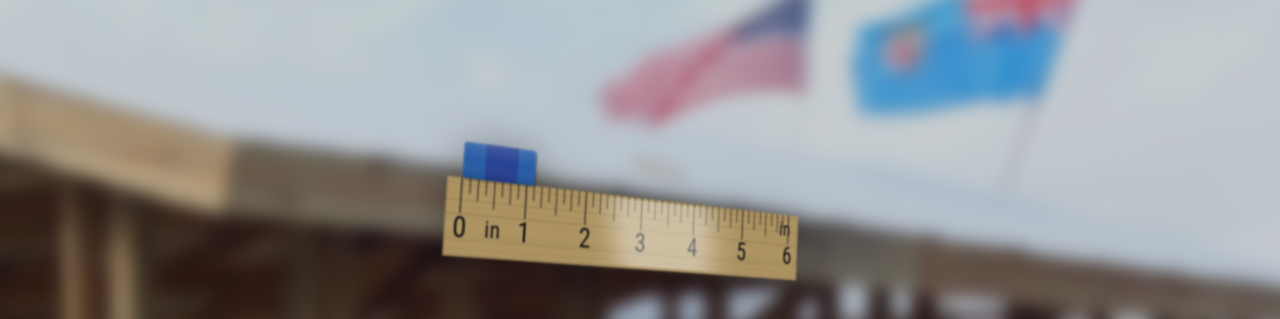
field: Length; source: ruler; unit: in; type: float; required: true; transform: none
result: 1.125 in
